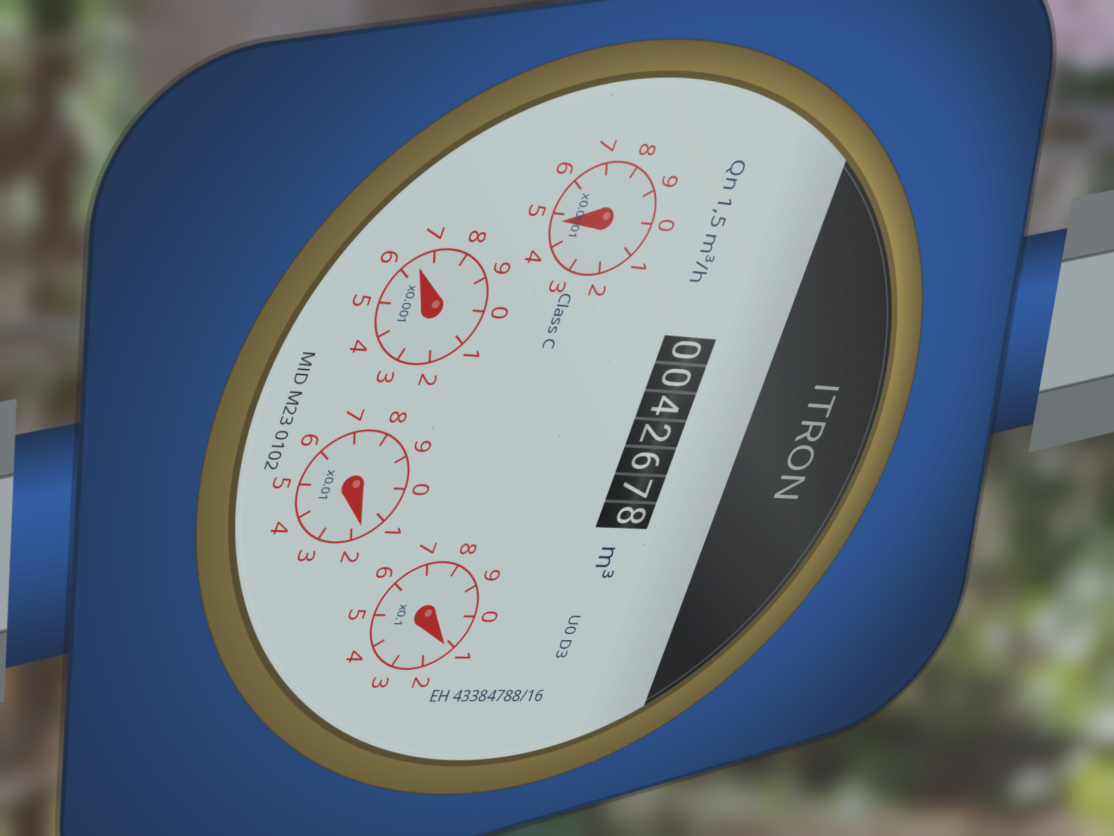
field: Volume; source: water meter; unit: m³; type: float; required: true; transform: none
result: 42678.1164 m³
